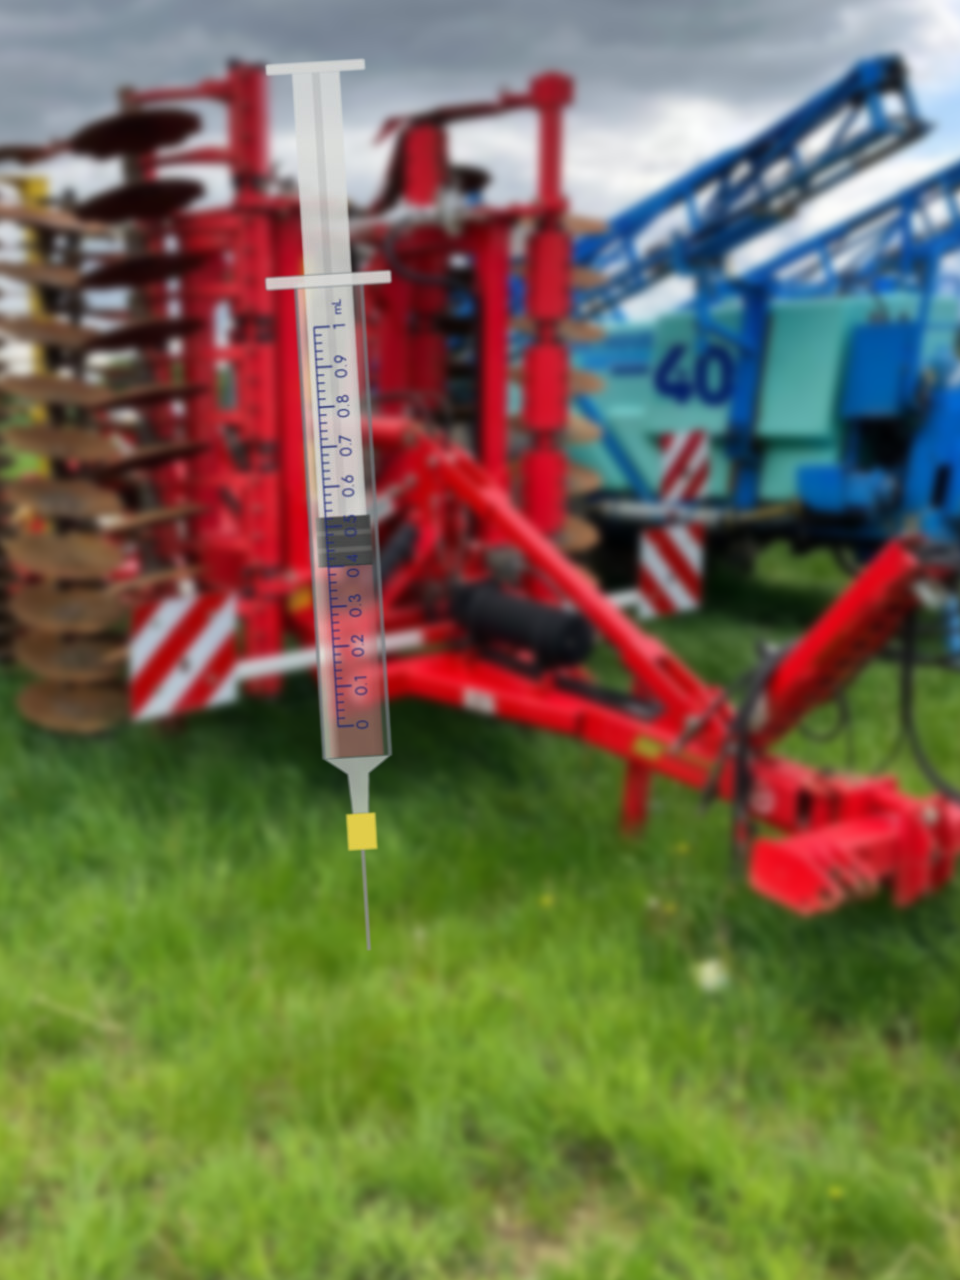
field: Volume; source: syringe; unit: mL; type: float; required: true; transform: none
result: 0.4 mL
